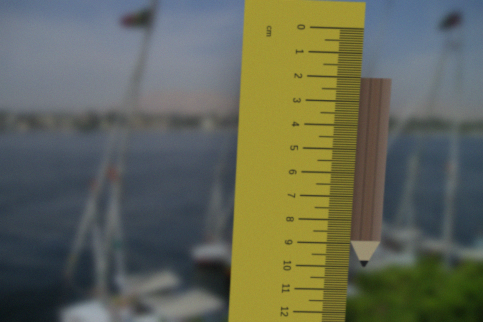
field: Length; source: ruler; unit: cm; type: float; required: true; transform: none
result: 8 cm
